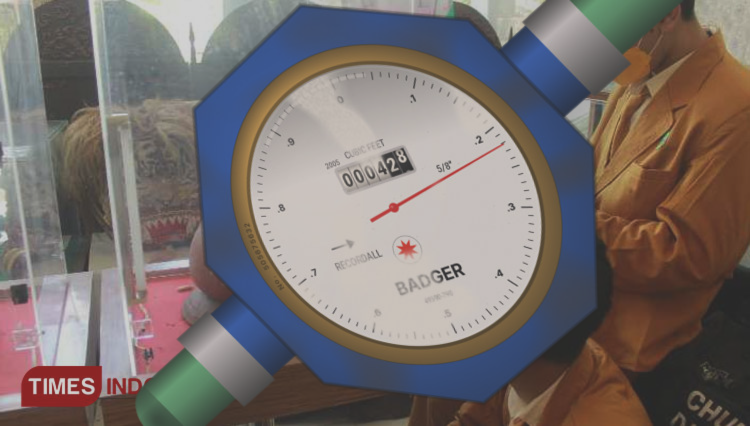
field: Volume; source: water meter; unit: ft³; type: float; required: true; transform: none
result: 428.22 ft³
